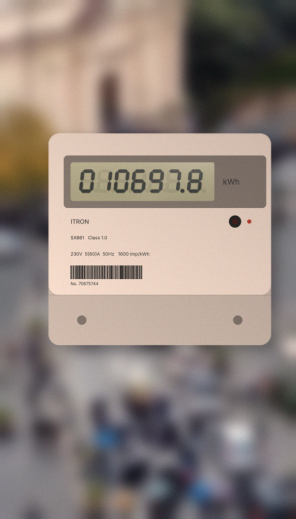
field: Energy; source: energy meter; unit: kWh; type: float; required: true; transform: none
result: 10697.8 kWh
